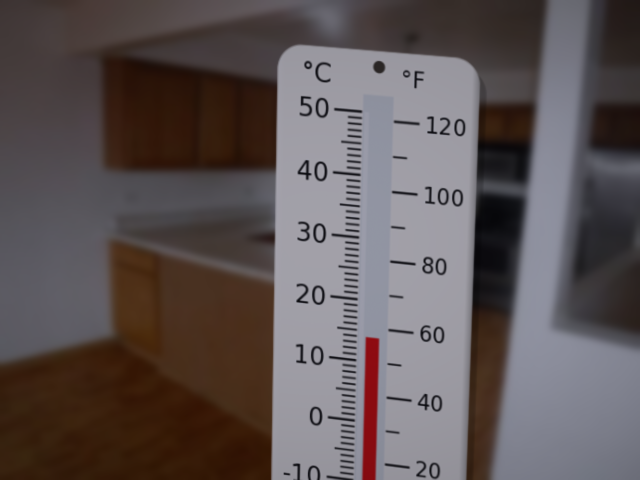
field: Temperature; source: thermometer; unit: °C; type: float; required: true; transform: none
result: 14 °C
